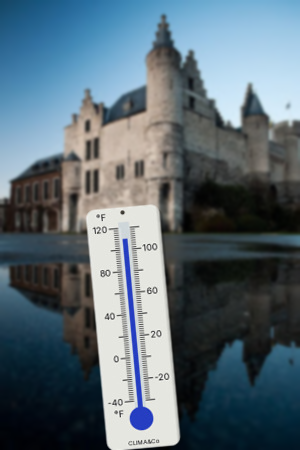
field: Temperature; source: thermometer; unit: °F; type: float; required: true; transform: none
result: 110 °F
